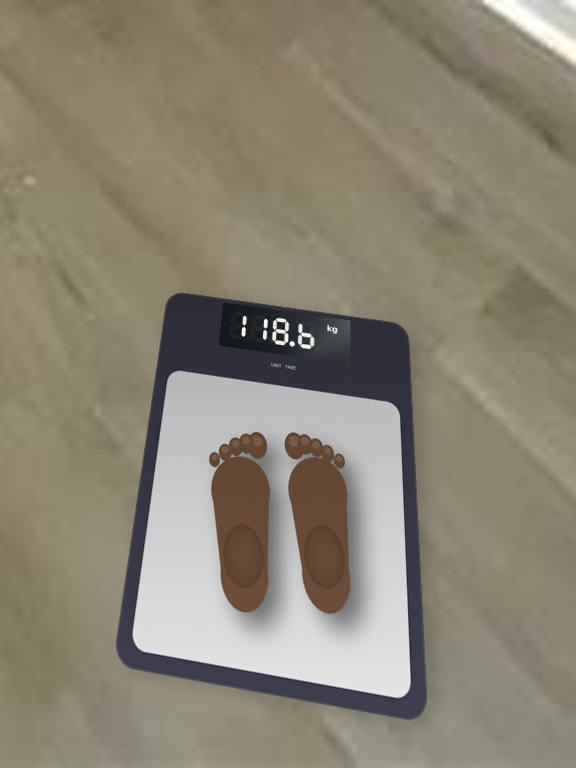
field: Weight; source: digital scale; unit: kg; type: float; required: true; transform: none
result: 118.6 kg
